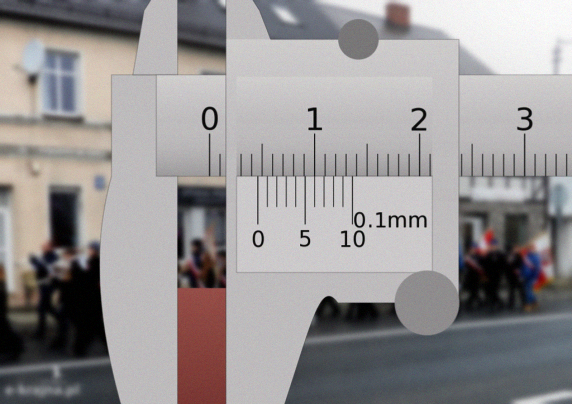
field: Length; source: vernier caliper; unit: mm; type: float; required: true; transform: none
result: 4.6 mm
